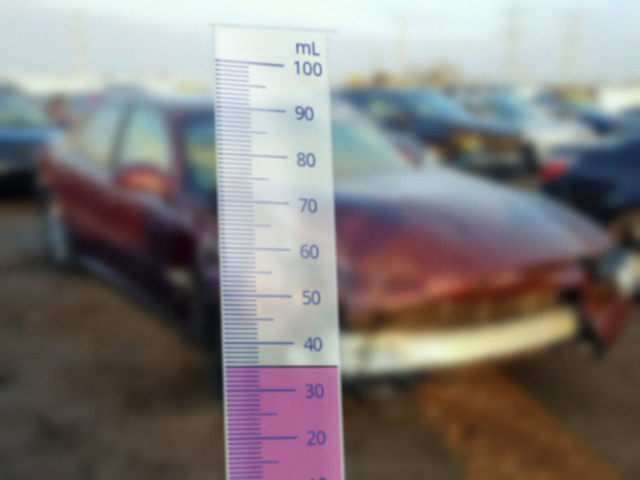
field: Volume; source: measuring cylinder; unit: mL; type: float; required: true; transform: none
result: 35 mL
